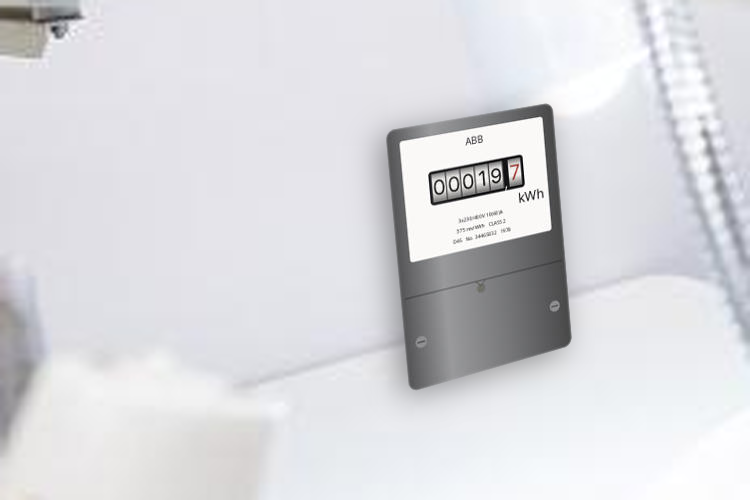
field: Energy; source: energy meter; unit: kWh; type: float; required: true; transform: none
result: 19.7 kWh
